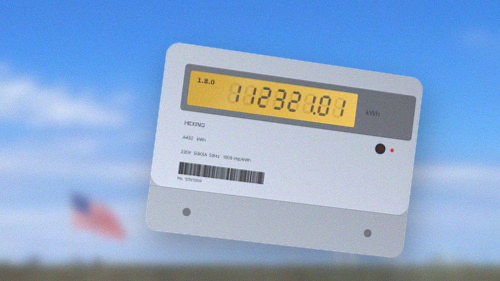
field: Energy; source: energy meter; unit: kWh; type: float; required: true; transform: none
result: 112321.01 kWh
